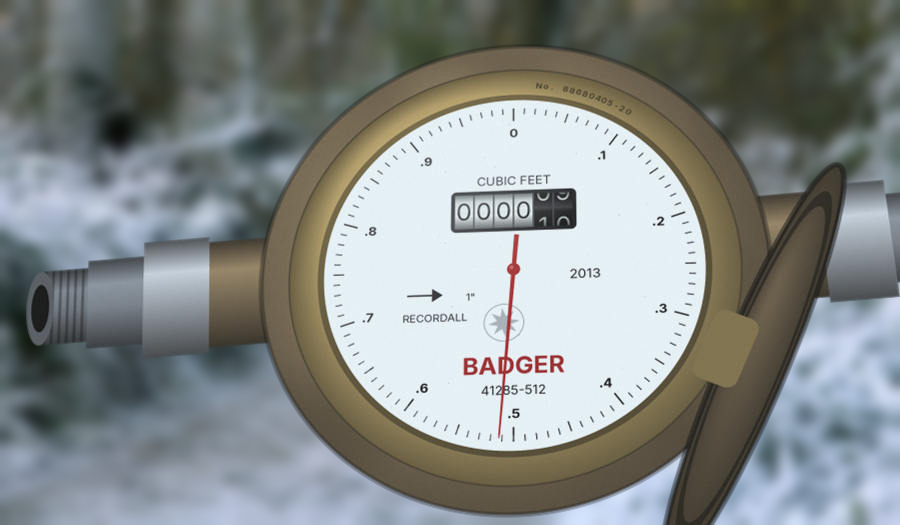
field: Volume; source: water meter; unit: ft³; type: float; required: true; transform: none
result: 9.51 ft³
